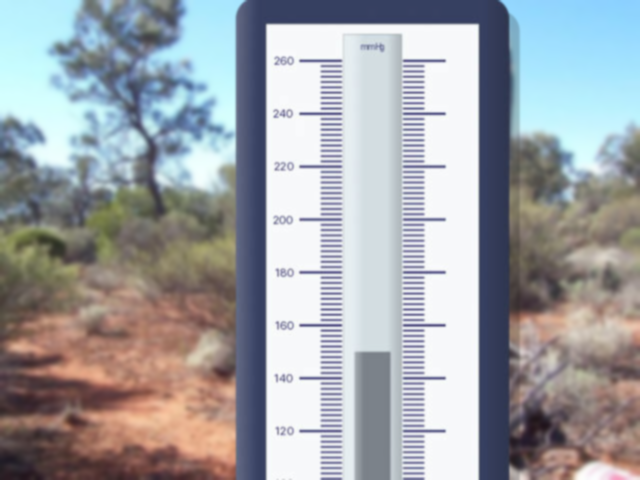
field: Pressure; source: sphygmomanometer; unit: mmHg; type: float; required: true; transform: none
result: 150 mmHg
